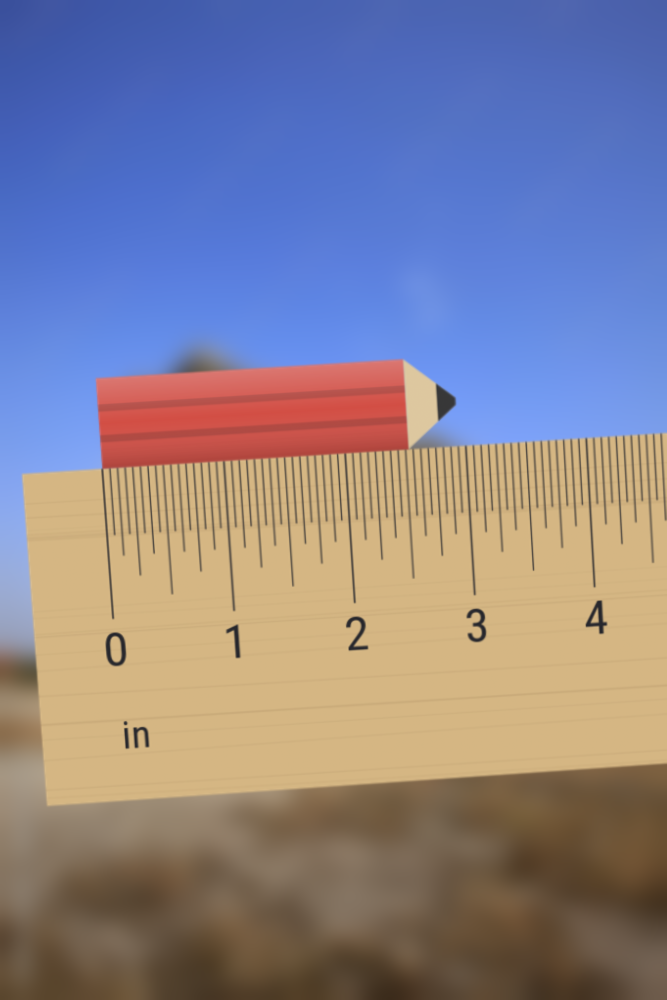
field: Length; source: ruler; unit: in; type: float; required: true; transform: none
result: 2.9375 in
